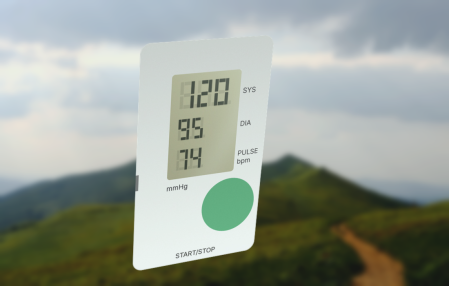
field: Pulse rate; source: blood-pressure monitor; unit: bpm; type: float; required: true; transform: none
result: 74 bpm
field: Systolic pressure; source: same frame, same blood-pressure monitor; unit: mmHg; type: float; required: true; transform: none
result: 120 mmHg
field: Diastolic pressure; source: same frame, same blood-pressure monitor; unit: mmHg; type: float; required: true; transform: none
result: 95 mmHg
